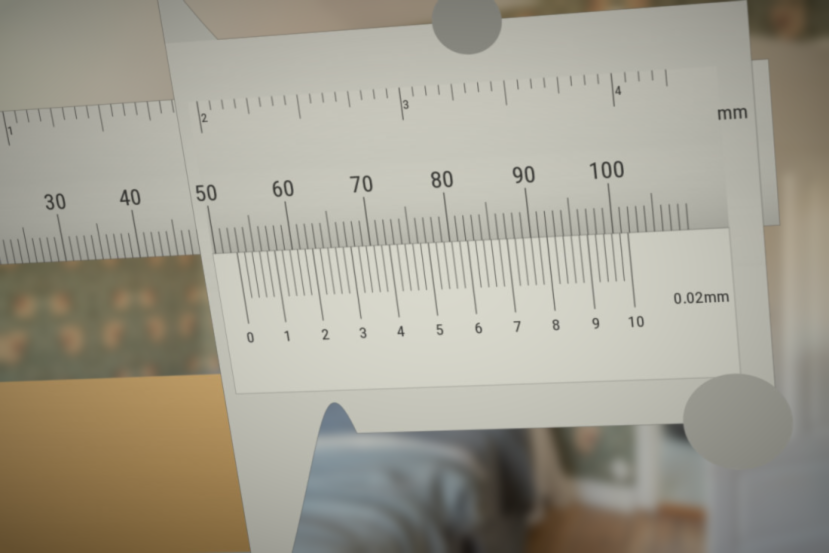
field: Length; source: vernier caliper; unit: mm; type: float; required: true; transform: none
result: 52.8 mm
